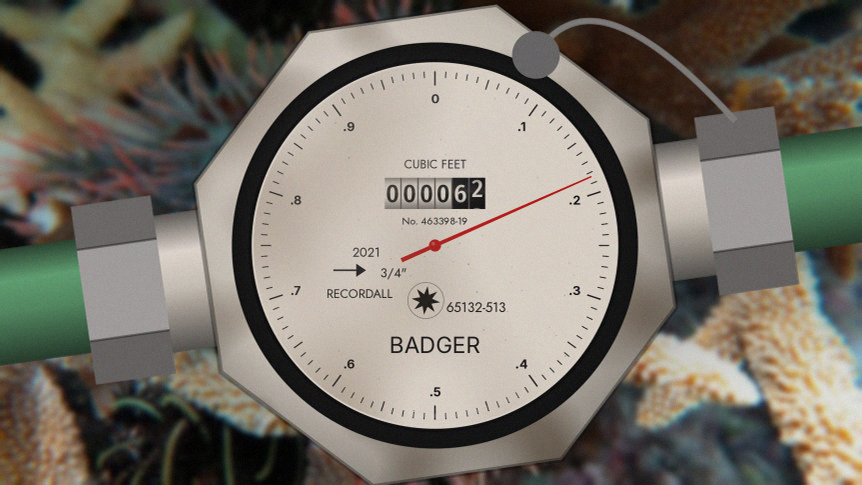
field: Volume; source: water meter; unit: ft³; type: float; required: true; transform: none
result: 62.18 ft³
